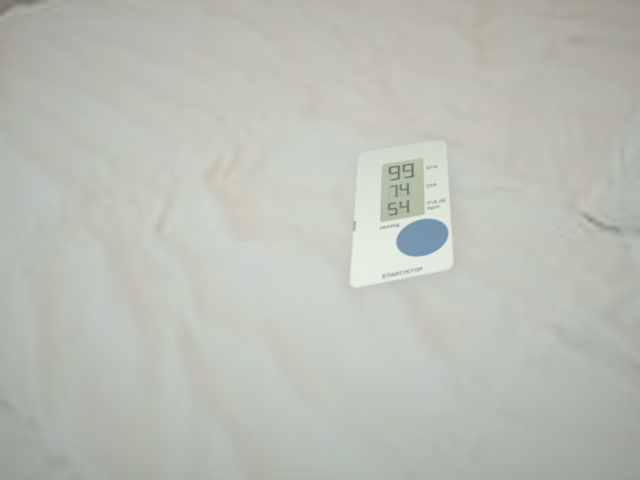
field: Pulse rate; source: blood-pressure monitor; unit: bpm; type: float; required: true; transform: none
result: 54 bpm
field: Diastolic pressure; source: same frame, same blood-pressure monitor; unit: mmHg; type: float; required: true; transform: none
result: 74 mmHg
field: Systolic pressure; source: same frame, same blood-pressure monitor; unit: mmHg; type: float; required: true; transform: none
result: 99 mmHg
